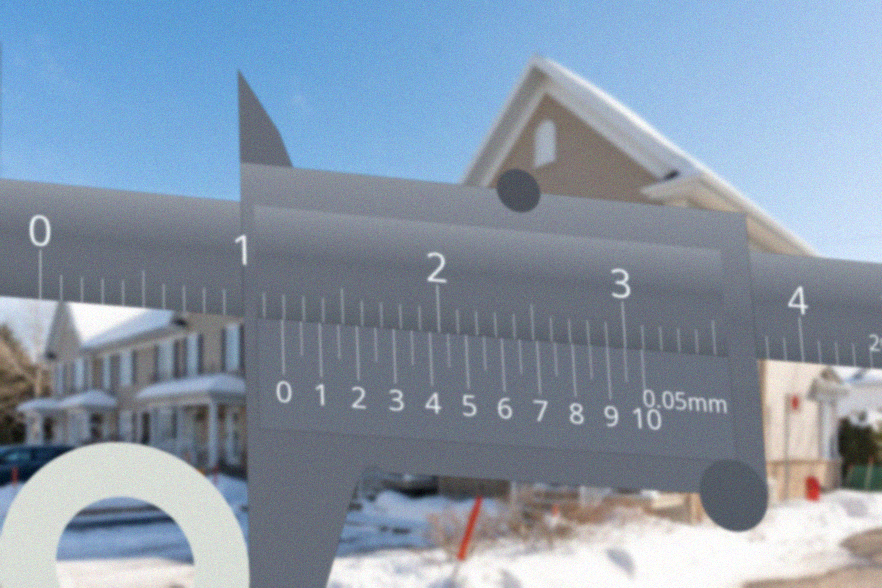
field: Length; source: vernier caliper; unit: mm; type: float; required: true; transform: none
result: 11.9 mm
